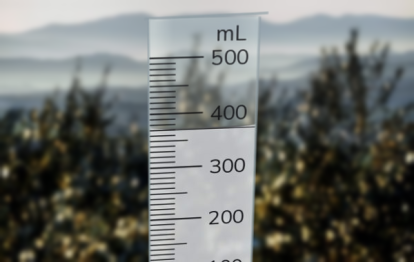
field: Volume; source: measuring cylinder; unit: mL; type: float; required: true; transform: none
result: 370 mL
